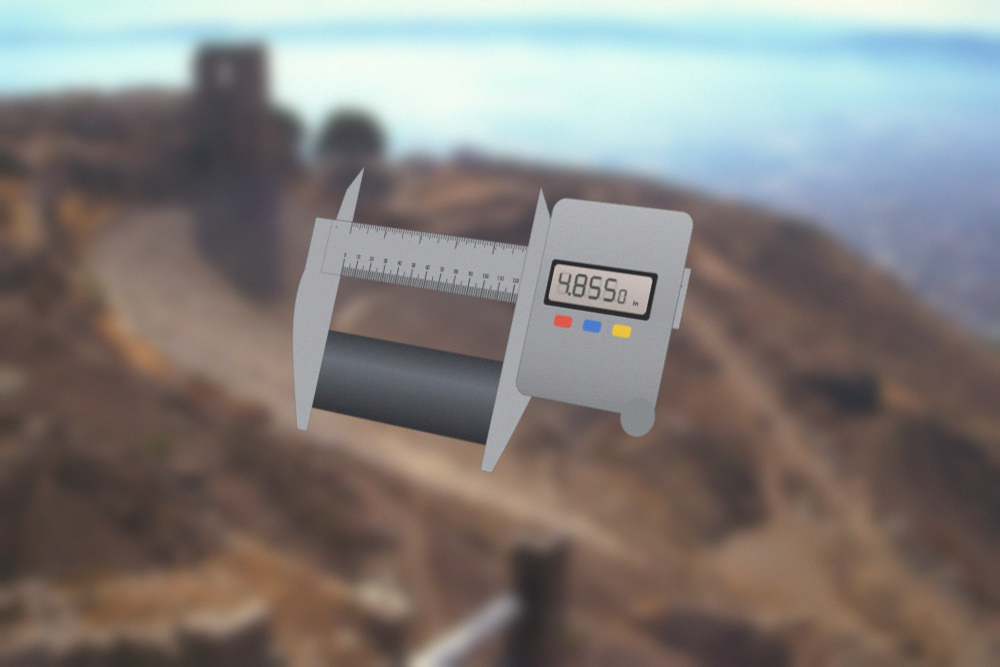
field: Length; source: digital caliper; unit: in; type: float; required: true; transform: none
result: 4.8550 in
